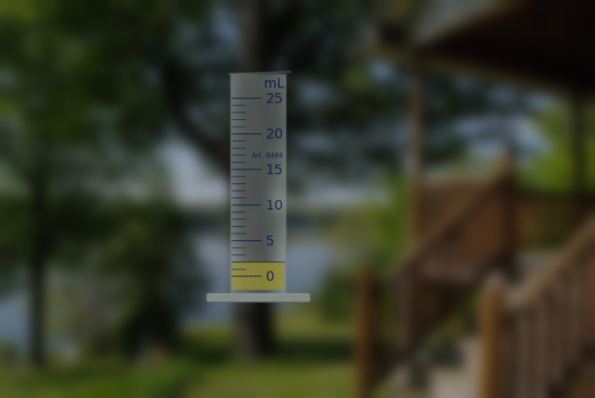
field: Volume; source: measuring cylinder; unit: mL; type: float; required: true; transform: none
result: 2 mL
